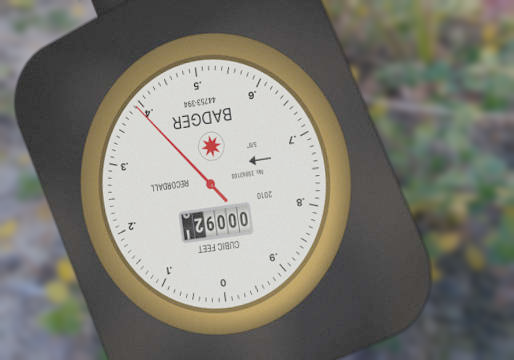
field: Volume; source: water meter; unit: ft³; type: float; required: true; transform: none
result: 921.39 ft³
